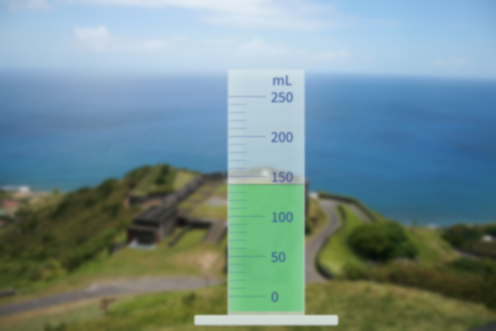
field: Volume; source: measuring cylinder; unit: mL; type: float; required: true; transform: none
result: 140 mL
